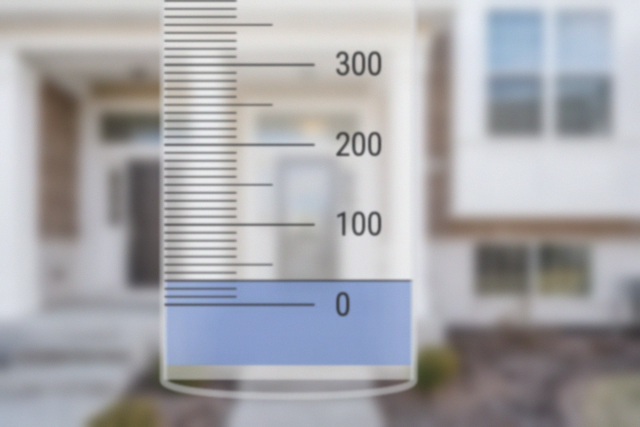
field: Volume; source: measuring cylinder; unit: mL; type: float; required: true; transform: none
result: 30 mL
